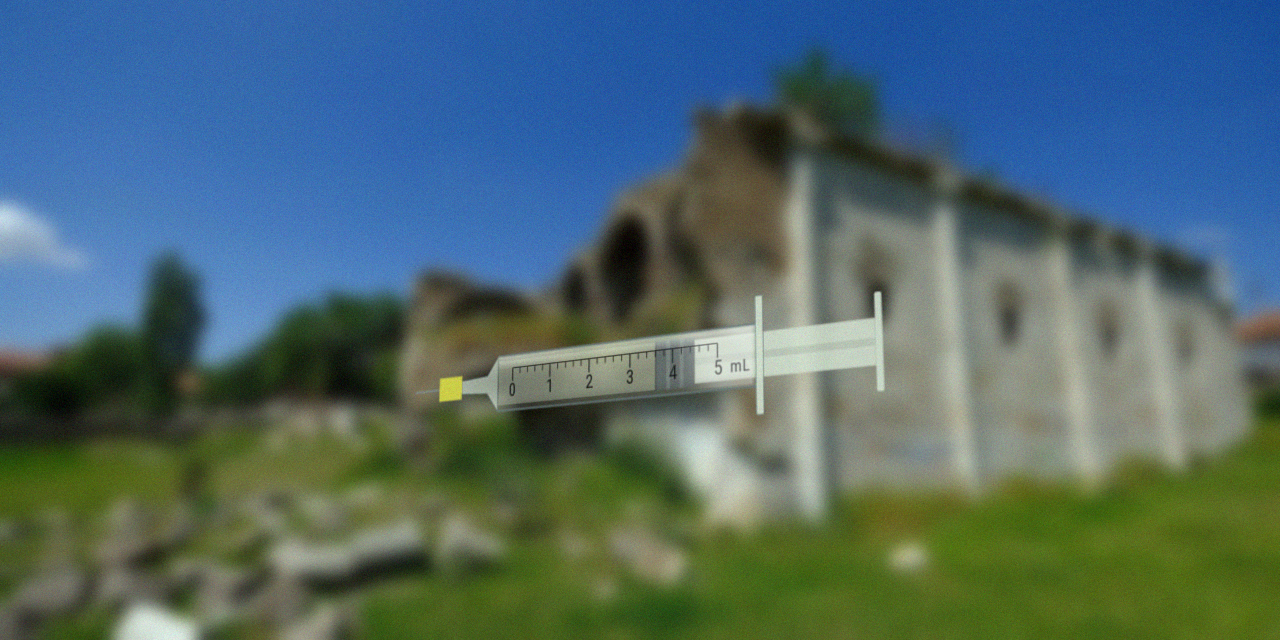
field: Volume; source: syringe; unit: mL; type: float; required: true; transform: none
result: 3.6 mL
